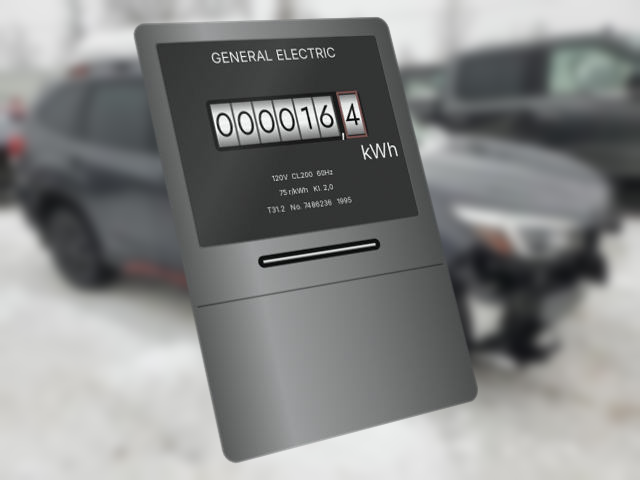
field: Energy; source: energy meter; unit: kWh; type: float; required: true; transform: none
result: 16.4 kWh
